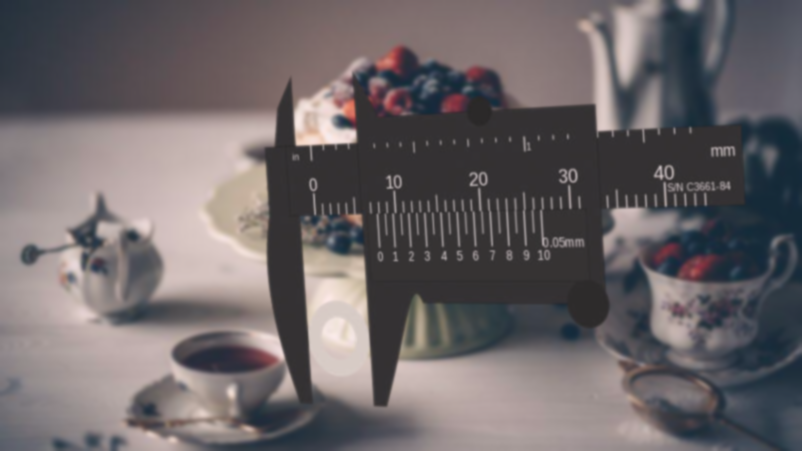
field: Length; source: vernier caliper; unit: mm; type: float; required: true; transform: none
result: 7.8 mm
